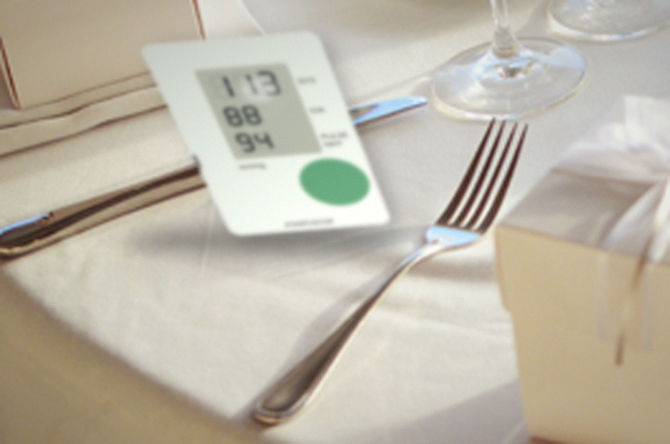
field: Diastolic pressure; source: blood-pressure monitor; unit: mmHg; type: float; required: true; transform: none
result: 88 mmHg
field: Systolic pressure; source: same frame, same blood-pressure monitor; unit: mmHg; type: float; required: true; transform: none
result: 113 mmHg
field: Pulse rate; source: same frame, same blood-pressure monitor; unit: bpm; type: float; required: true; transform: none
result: 94 bpm
